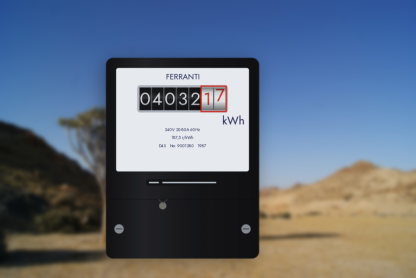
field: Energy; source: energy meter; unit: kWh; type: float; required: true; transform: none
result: 4032.17 kWh
